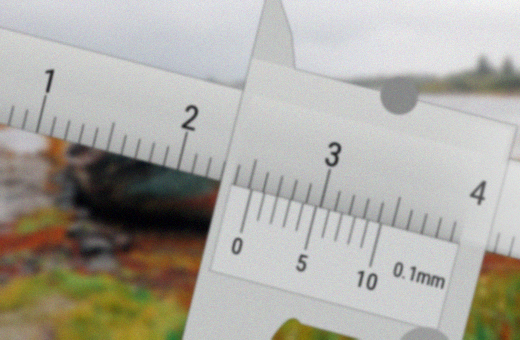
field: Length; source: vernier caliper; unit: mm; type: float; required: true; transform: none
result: 25.2 mm
